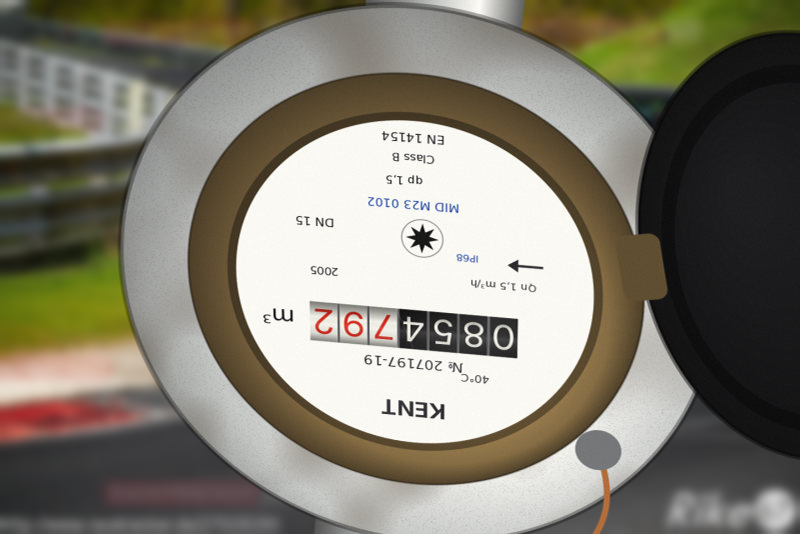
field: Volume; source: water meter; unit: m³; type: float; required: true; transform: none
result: 854.792 m³
